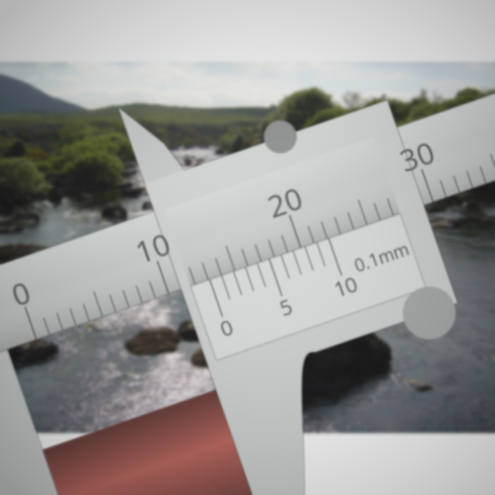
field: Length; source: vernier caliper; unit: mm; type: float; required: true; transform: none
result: 13.1 mm
